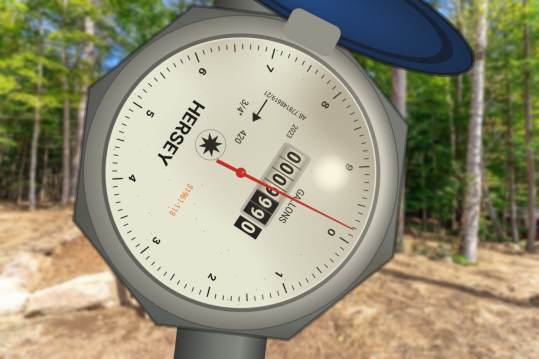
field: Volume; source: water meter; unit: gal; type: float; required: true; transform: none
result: 9989.8 gal
